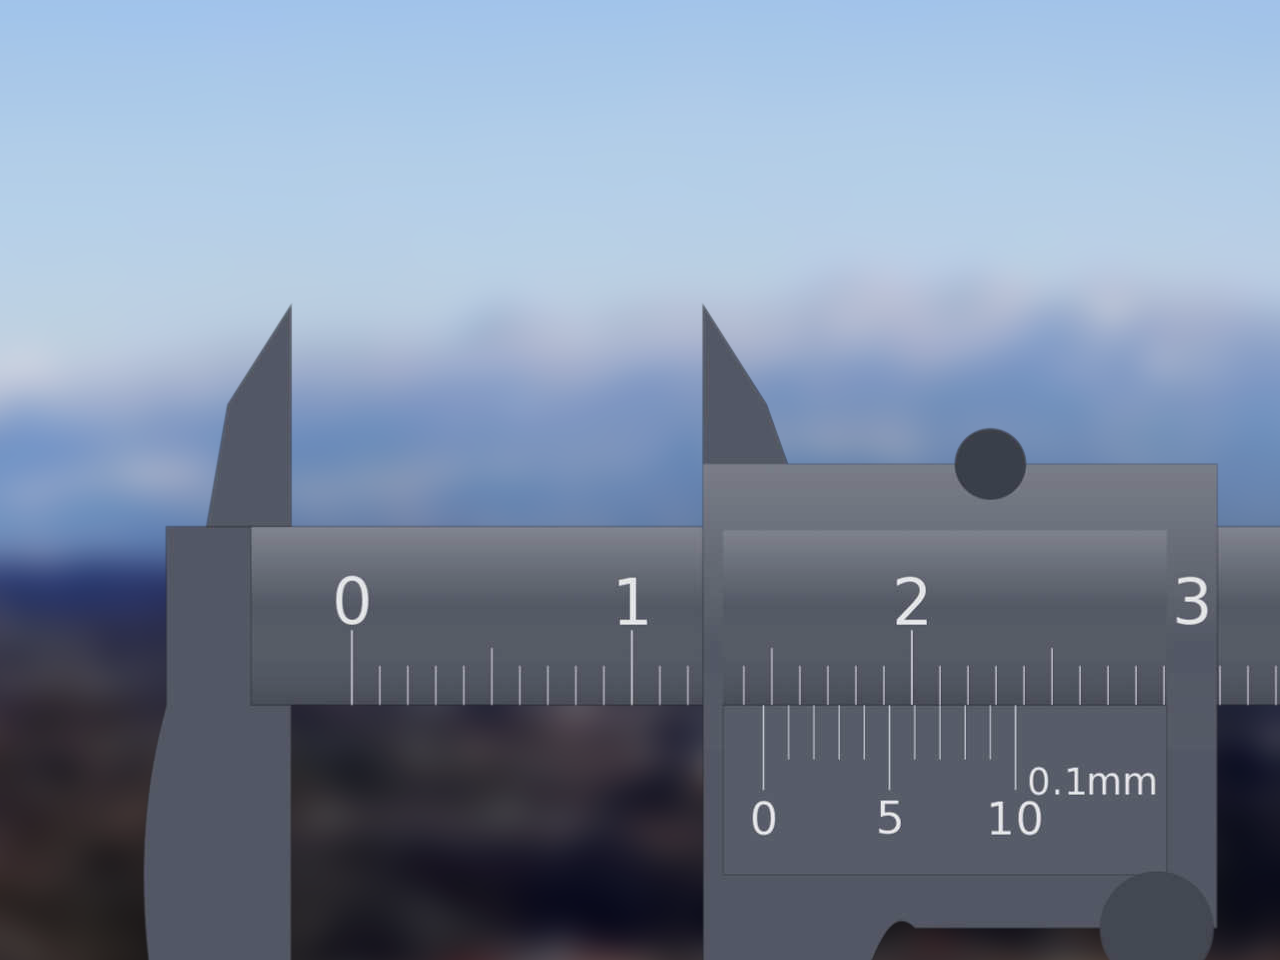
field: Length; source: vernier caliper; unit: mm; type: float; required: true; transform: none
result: 14.7 mm
